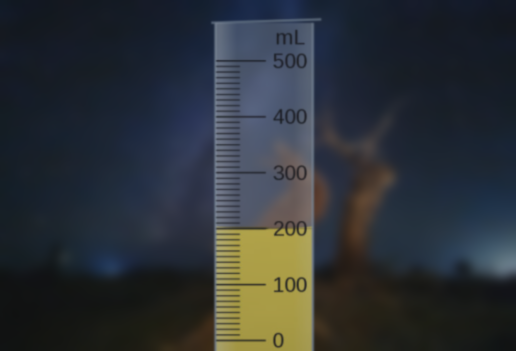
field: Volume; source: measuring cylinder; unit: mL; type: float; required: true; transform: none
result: 200 mL
